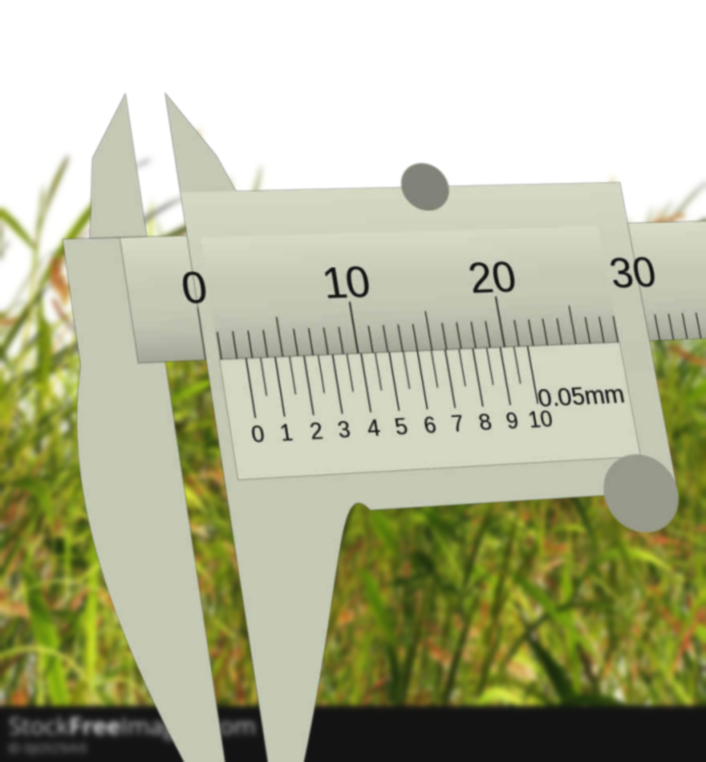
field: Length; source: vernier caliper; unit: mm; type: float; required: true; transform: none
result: 2.6 mm
